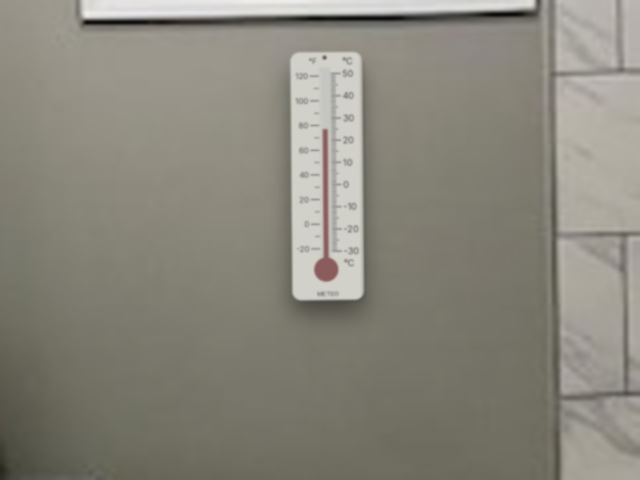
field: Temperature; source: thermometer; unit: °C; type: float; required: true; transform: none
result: 25 °C
